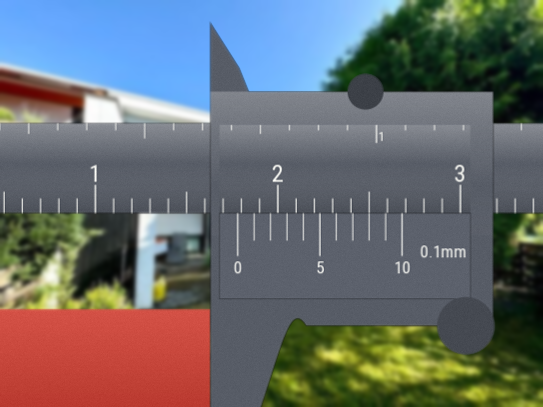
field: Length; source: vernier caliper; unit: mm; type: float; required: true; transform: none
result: 17.8 mm
